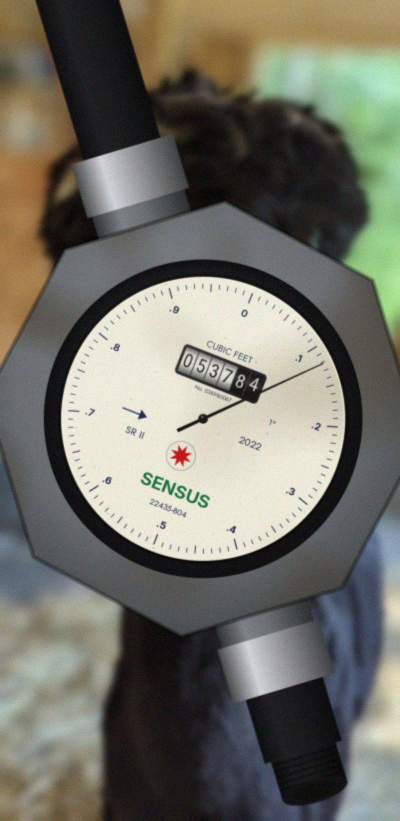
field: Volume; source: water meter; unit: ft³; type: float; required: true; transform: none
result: 53784.12 ft³
